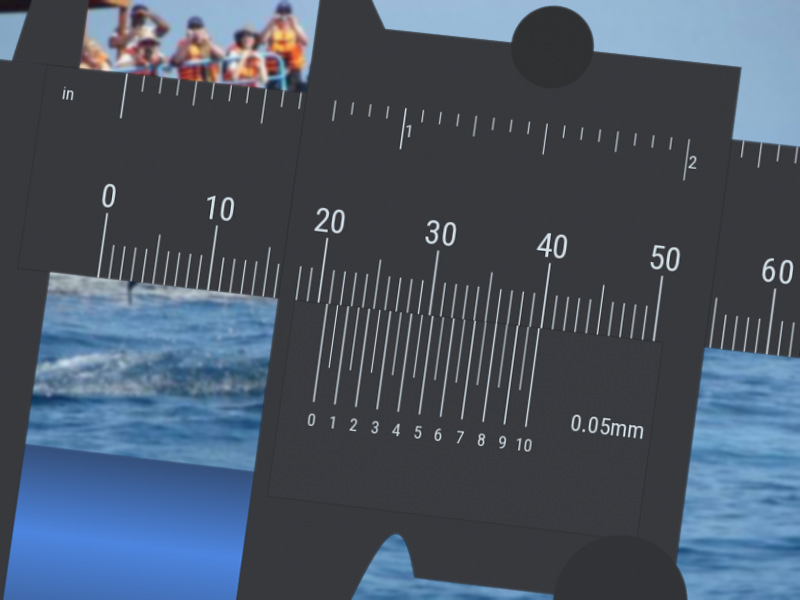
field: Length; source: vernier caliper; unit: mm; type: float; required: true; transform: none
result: 20.8 mm
